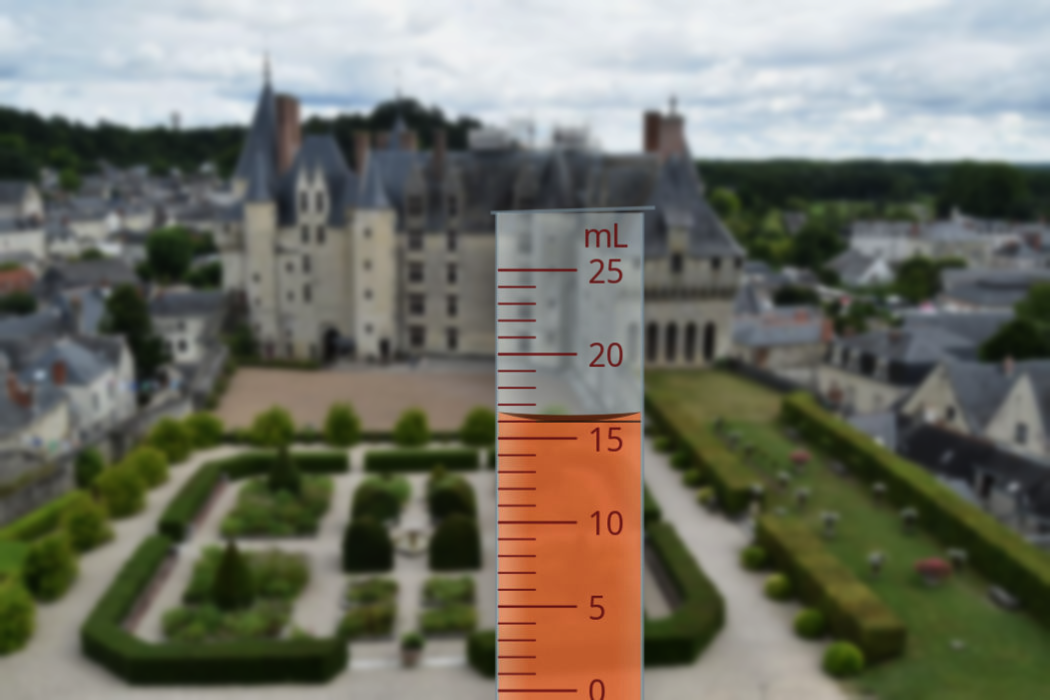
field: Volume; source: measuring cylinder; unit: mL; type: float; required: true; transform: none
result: 16 mL
